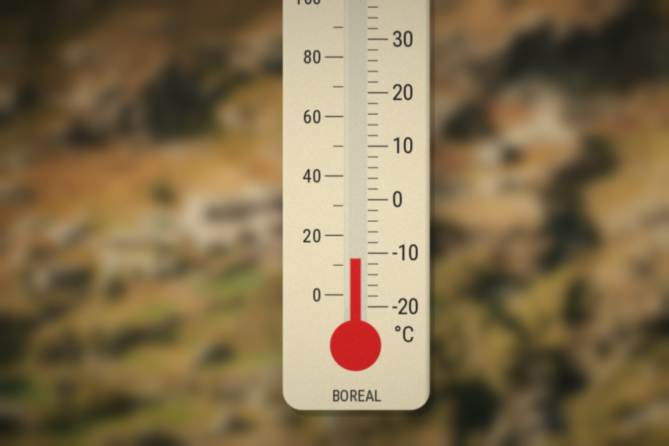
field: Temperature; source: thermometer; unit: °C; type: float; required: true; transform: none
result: -11 °C
